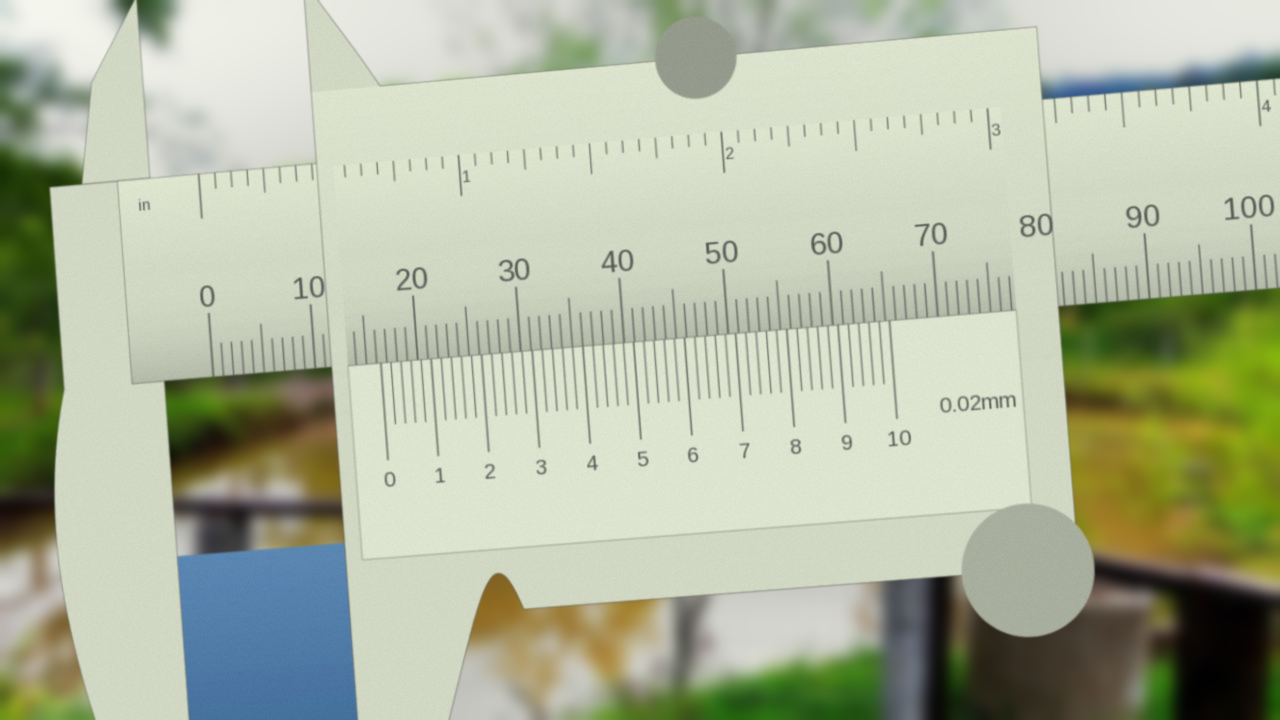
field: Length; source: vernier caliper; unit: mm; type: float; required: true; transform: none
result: 16.4 mm
